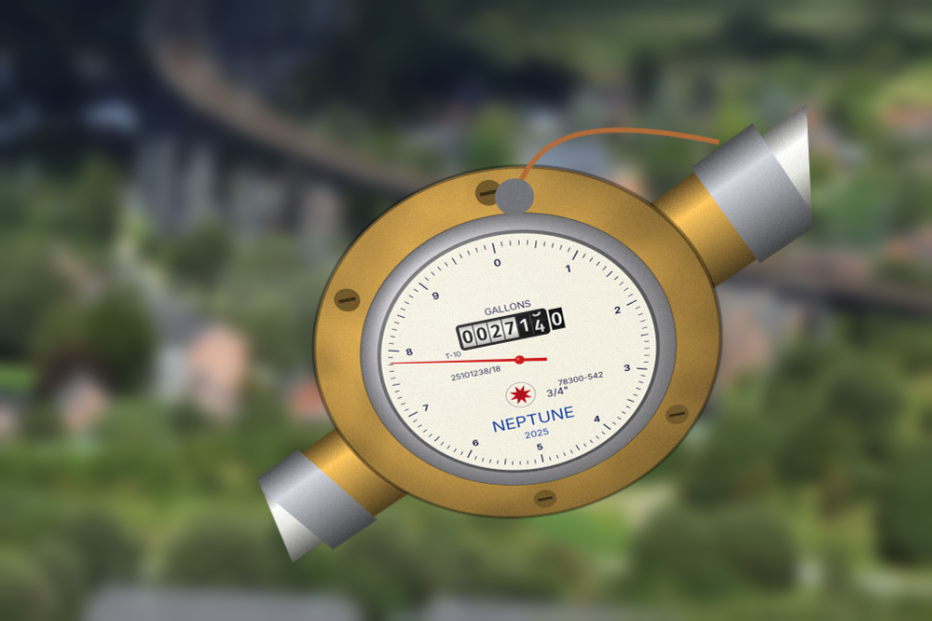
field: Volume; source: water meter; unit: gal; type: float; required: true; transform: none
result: 27137.8 gal
